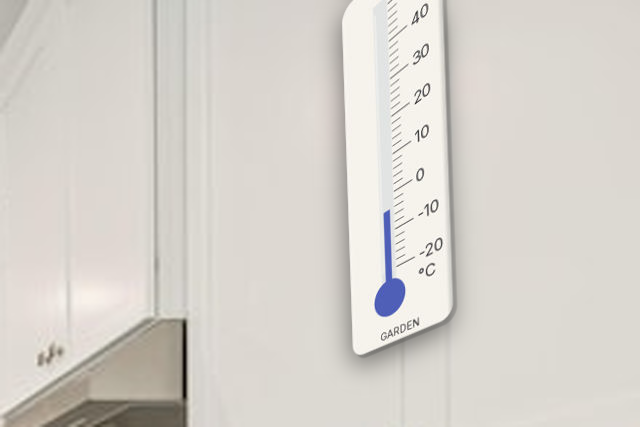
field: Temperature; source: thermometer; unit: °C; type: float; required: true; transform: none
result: -4 °C
